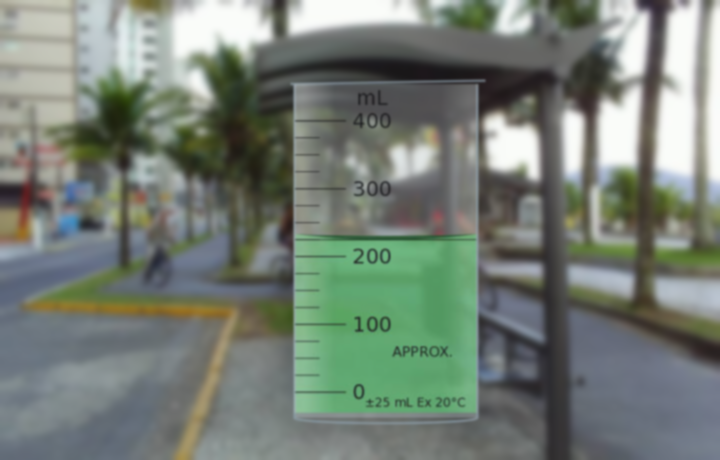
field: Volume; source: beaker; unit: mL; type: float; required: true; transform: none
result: 225 mL
